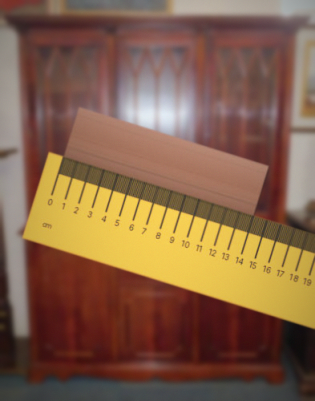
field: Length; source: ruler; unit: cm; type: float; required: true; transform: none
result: 14 cm
